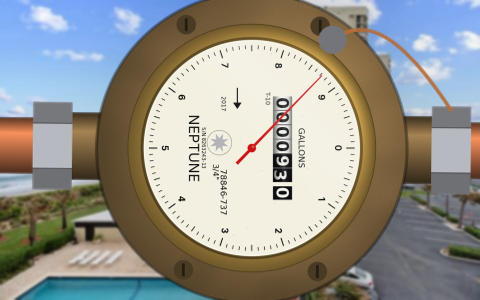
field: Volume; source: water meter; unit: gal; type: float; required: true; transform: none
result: 928.7 gal
